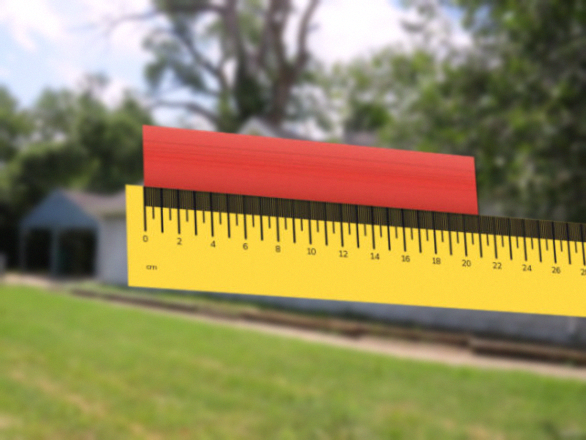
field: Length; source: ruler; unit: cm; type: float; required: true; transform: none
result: 21 cm
